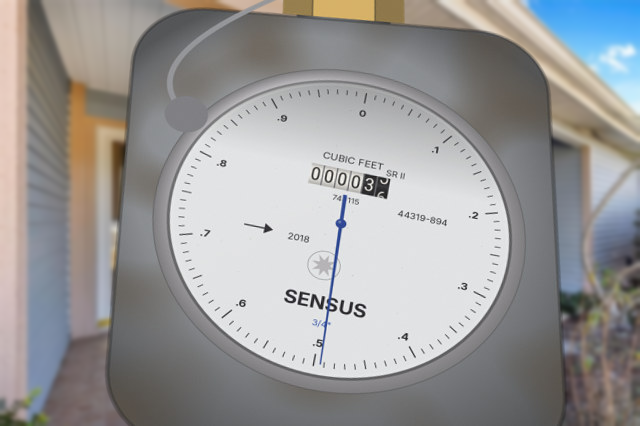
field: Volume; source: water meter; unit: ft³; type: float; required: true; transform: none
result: 35.49 ft³
